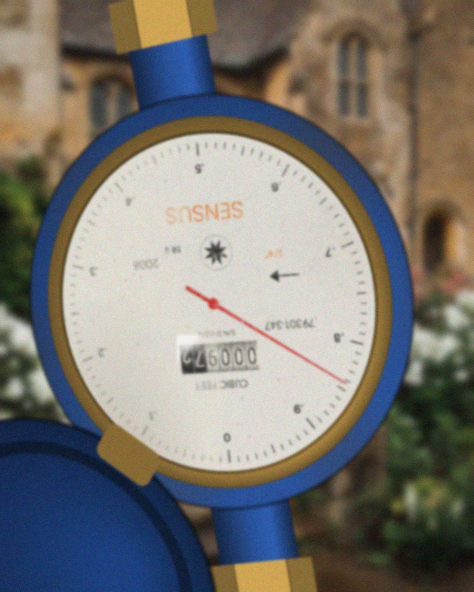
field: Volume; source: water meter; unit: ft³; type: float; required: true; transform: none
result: 971.84 ft³
